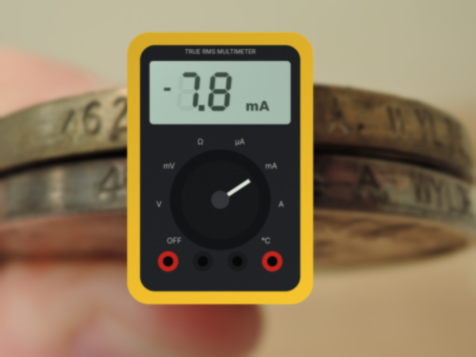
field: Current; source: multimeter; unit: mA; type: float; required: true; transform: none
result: -7.8 mA
